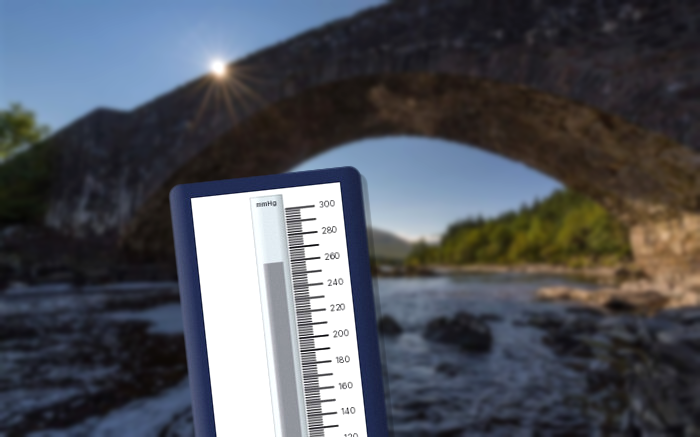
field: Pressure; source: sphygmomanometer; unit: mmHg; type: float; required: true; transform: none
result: 260 mmHg
